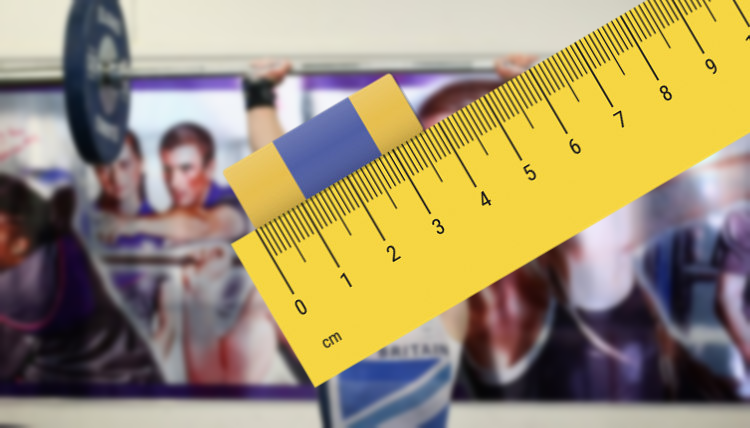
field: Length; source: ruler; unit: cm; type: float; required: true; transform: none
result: 3.7 cm
